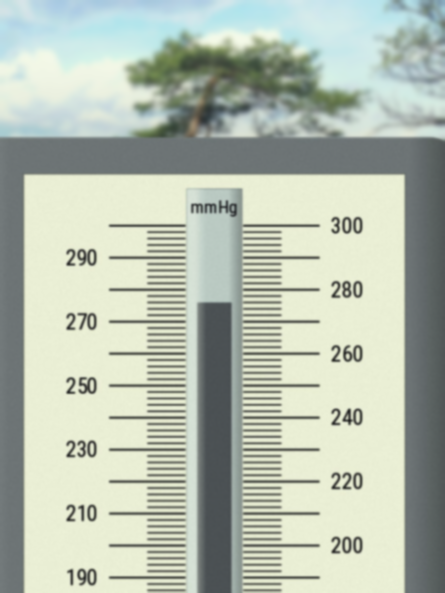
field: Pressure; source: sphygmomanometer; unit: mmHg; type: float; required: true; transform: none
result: 276 mmHg
